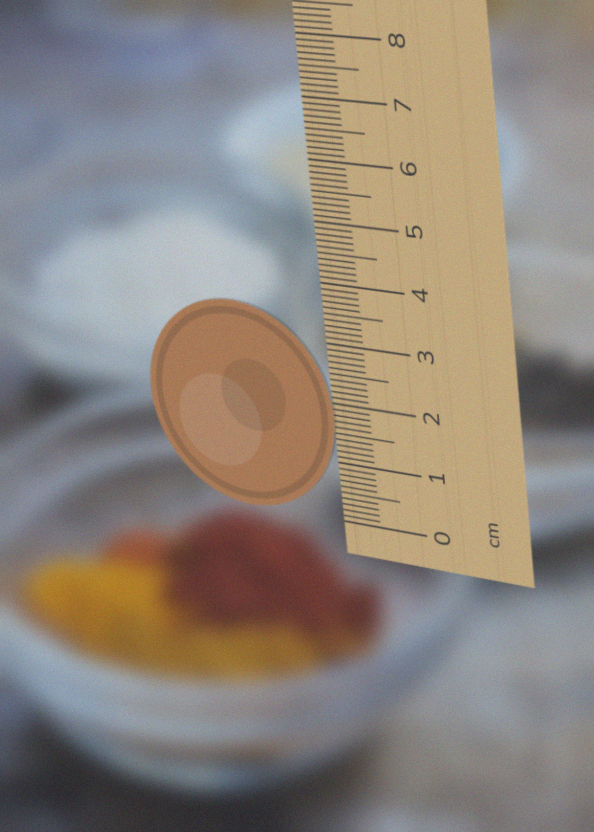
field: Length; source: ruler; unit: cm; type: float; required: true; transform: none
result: 3.5 cm
